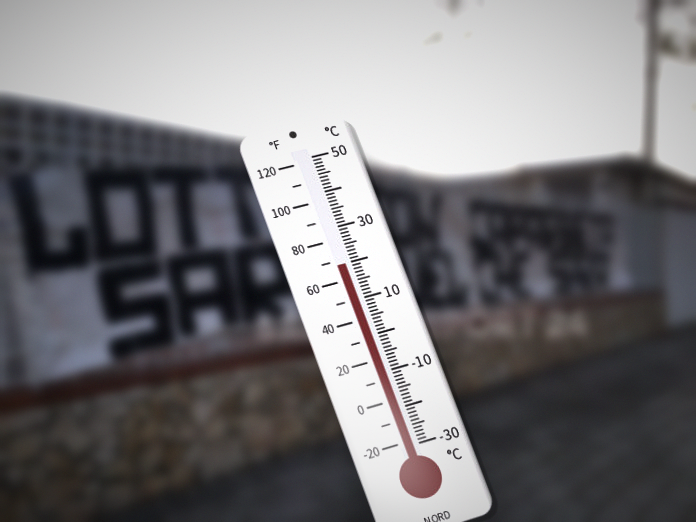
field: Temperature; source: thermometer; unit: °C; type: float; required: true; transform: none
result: 20 °C
